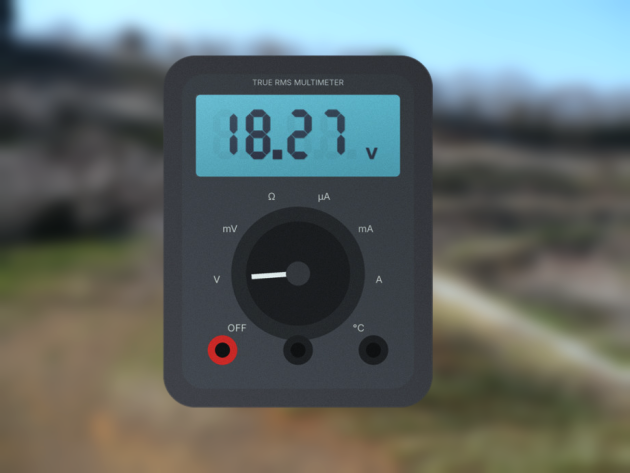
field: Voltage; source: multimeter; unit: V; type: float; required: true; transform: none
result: 18.27 V
